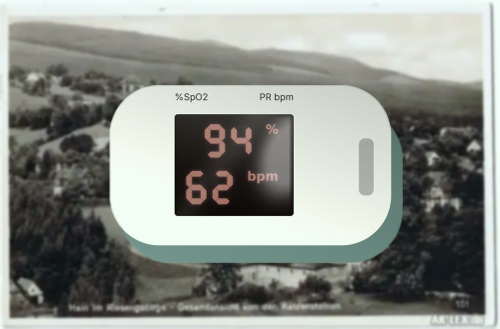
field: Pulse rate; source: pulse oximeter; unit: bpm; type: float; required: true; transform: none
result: 62 bpm
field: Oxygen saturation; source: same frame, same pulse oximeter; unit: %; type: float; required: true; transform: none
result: 94 %
